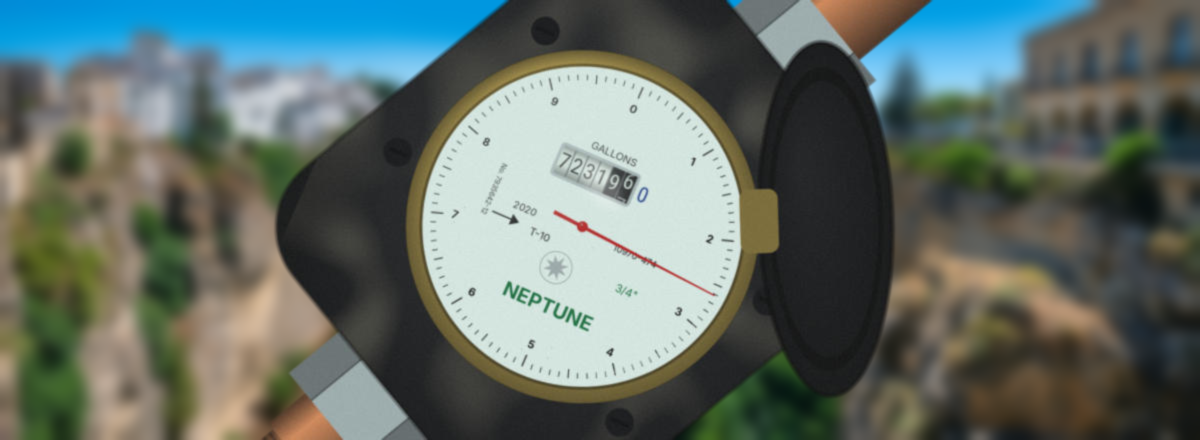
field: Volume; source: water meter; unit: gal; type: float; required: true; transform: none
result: 7231962.6 gal
